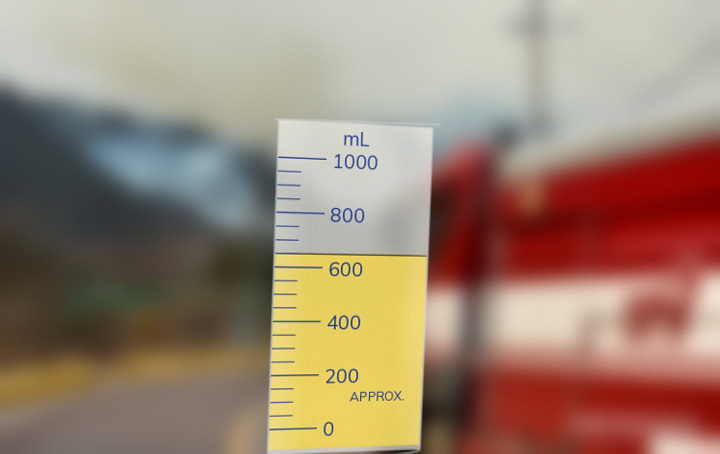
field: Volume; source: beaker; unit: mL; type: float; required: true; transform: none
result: 650 mL
